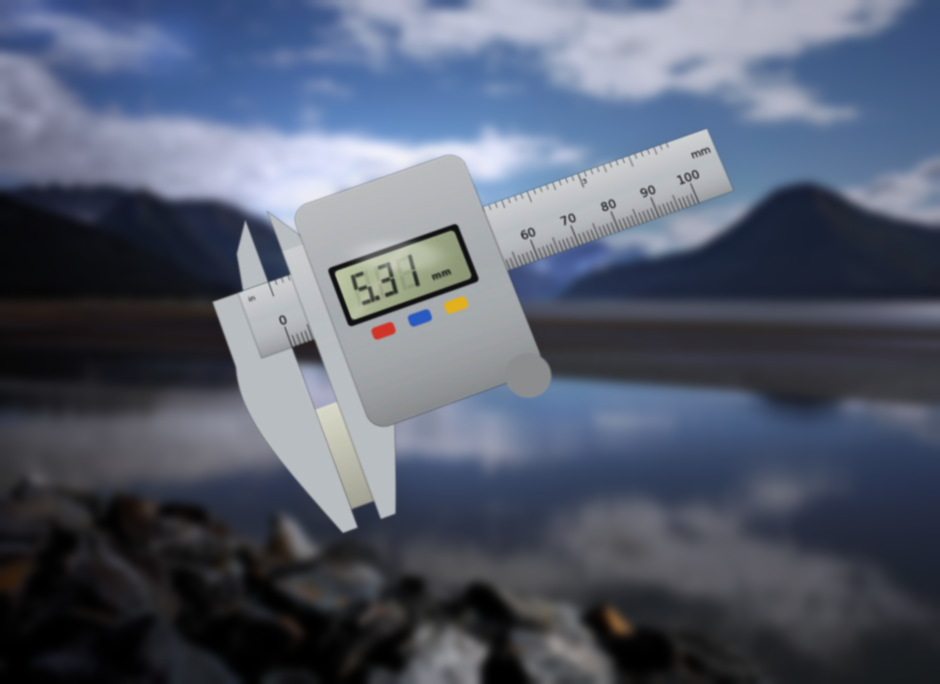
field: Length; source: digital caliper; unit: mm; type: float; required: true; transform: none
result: 5.31 mm
